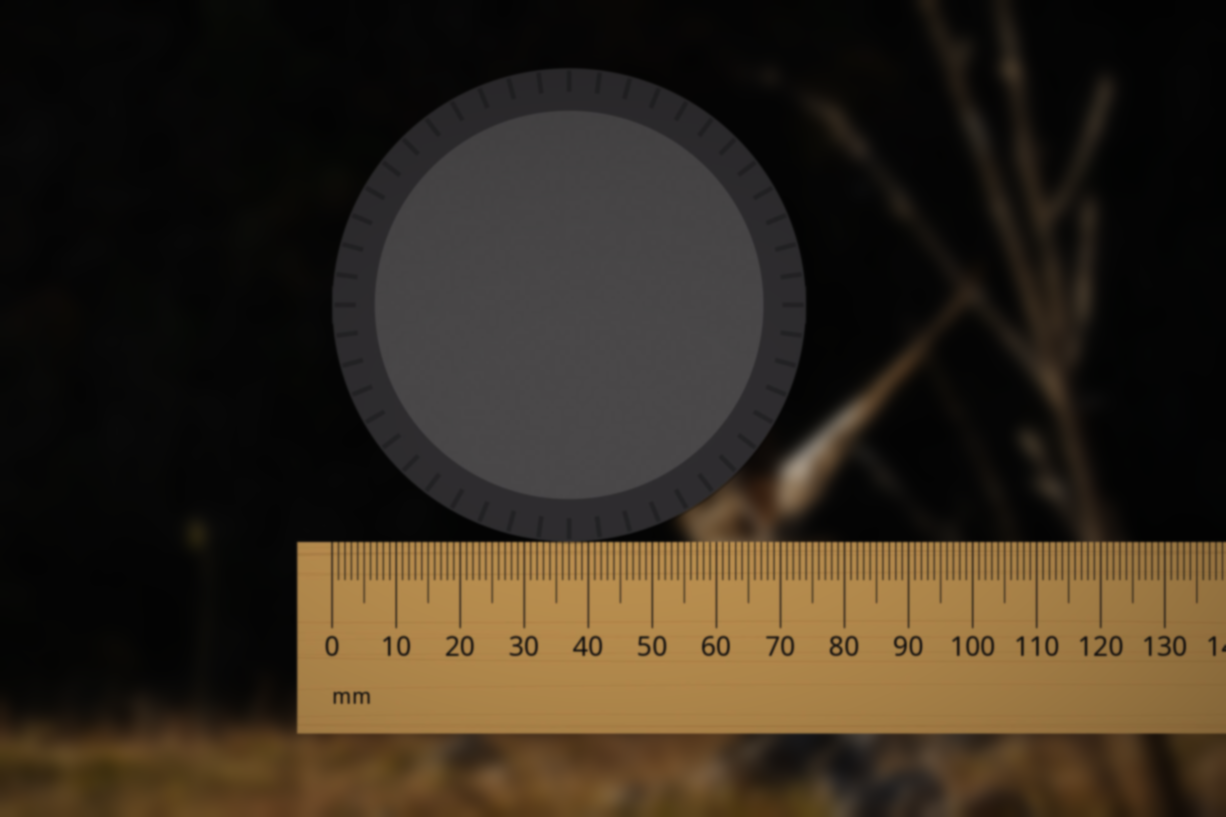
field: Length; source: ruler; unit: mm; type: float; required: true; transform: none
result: 74 mm
